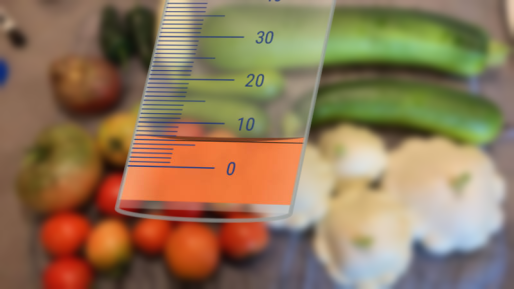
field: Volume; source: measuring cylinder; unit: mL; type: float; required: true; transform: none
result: 6 mL
